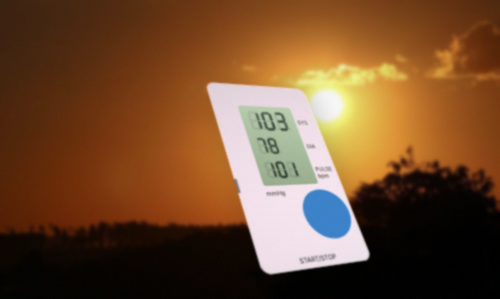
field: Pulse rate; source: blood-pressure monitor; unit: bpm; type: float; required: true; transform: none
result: 101 bpm
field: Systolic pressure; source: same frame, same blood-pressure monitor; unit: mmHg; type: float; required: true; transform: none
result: 103 mmHg
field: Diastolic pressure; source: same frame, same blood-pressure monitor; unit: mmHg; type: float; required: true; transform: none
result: 78 mmHg
